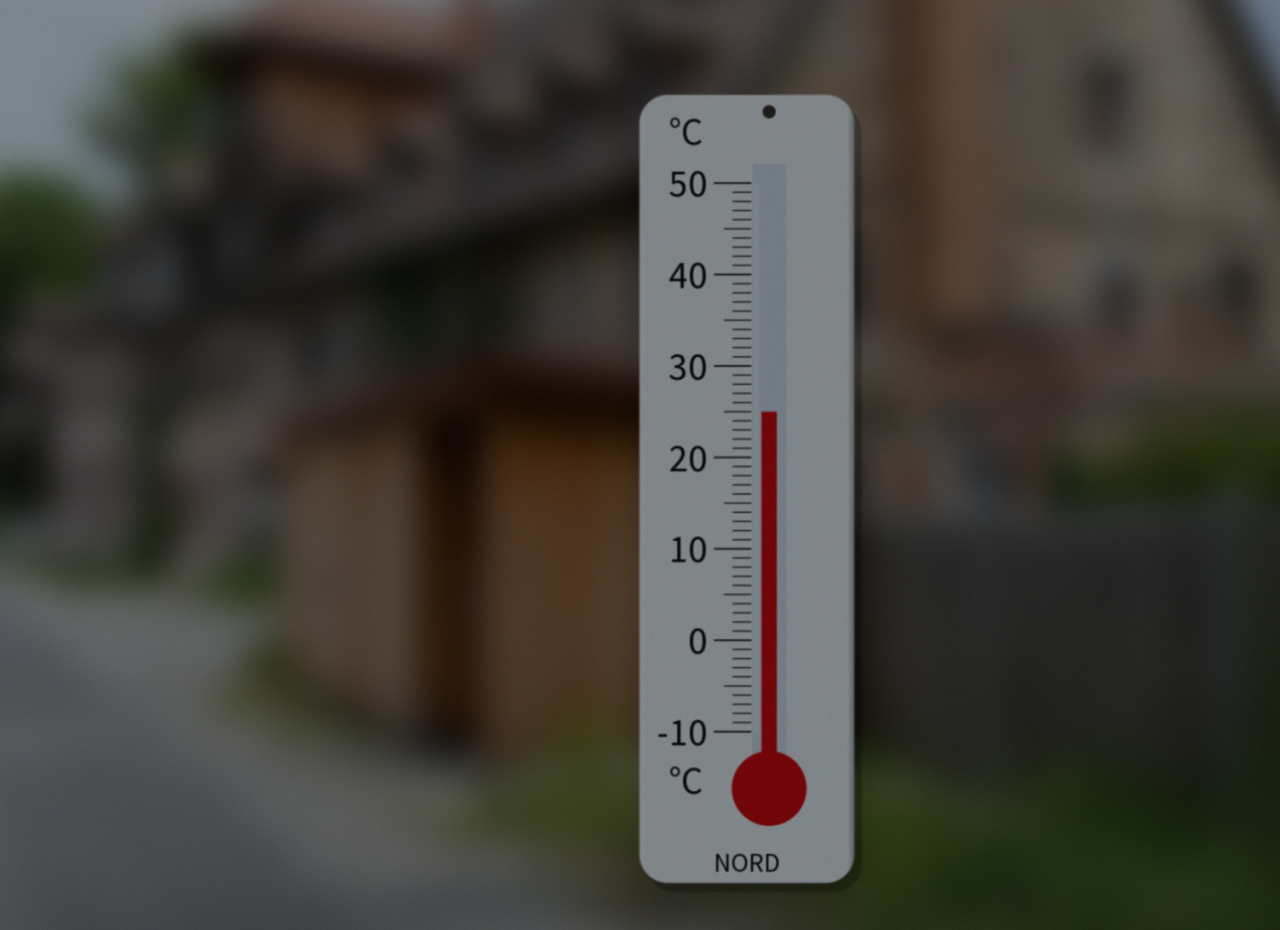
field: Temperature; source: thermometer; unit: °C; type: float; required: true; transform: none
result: 25 °C
